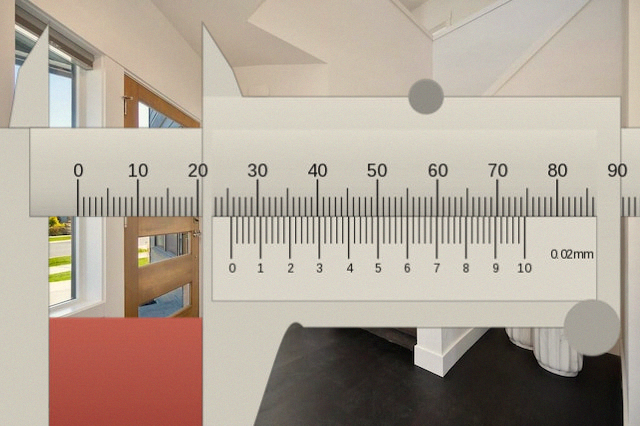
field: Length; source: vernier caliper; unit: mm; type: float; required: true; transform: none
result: 25.6 mm
